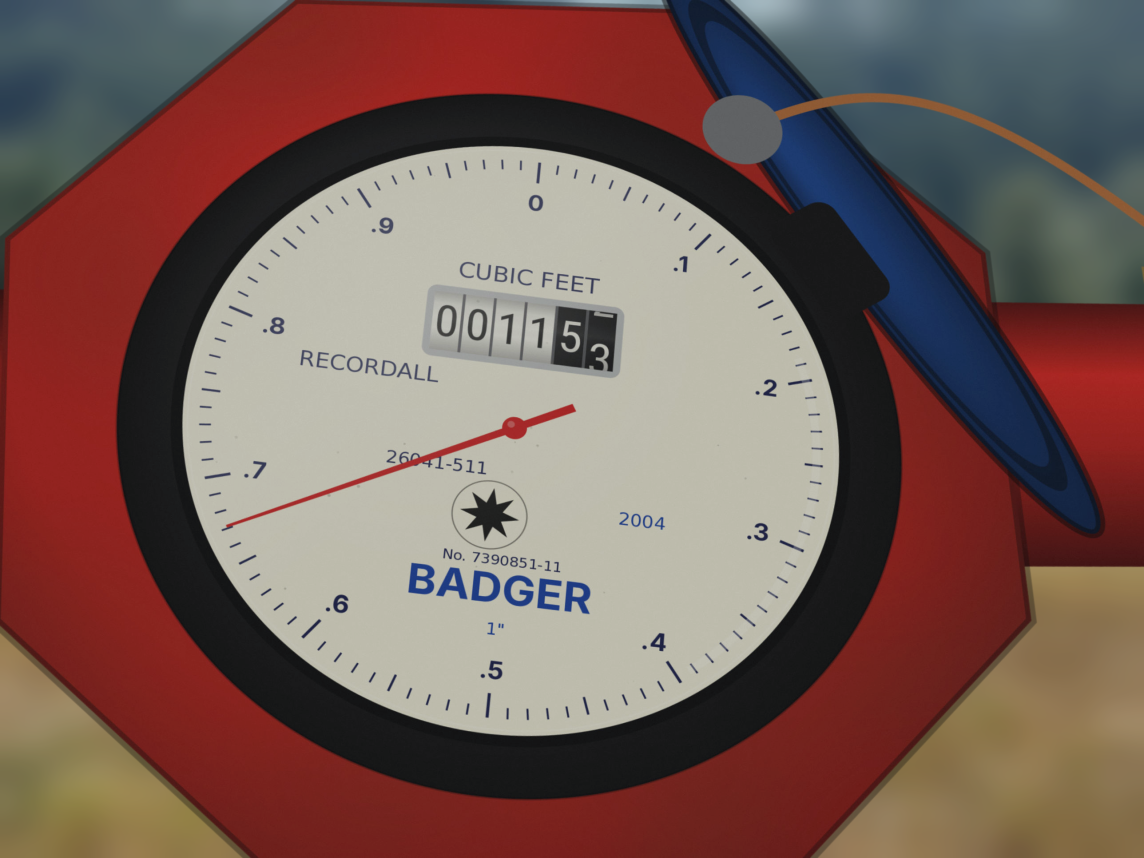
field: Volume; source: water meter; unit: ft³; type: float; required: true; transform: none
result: 1152.67 ft³
